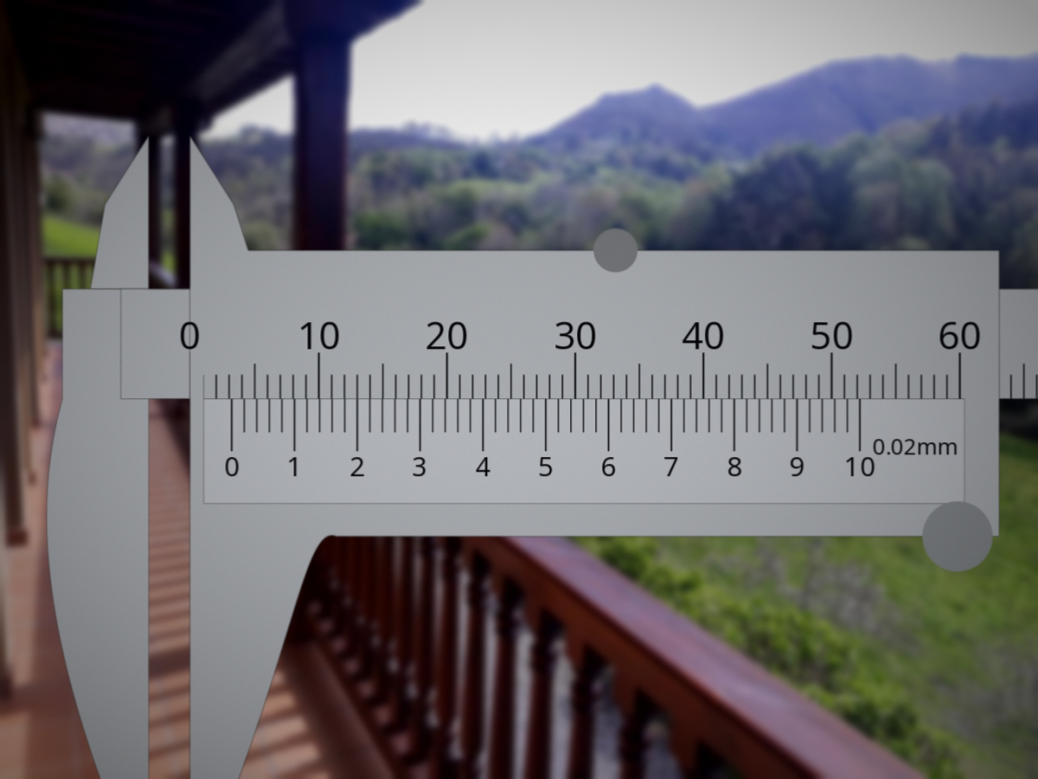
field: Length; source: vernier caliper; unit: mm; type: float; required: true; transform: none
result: 3.2 mm
